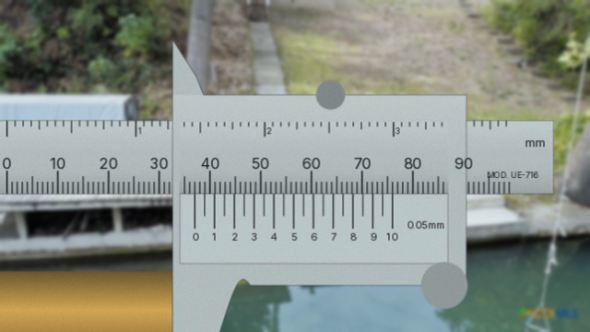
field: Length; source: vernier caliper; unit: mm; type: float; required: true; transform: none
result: 37.0 mm
